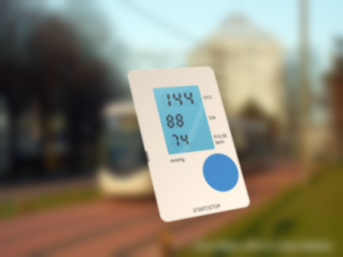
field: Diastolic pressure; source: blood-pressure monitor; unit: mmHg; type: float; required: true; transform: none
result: 88 mmHg
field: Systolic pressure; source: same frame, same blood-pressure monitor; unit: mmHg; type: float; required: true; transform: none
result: 144 mmHg
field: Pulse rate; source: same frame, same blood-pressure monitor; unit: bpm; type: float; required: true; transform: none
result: 74 bpm
